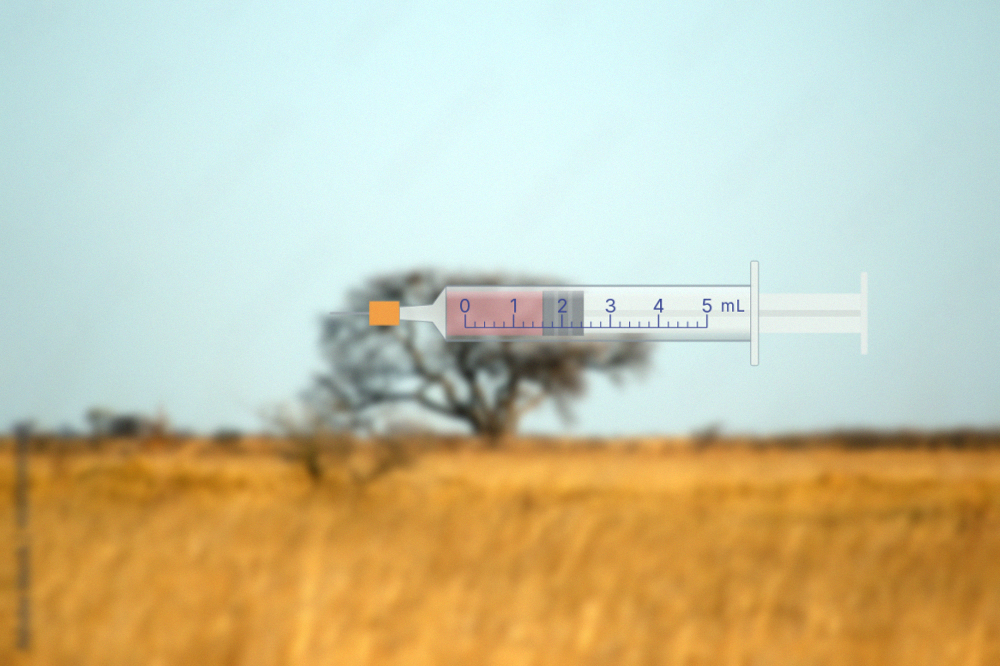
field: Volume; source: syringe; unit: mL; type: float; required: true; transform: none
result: 1.6 mL
